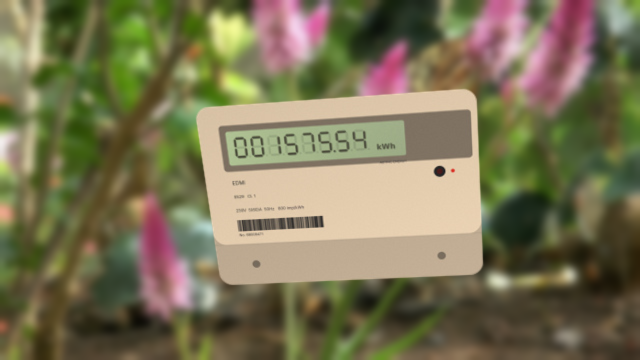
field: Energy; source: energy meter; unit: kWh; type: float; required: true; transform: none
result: 1575.54 kWh
